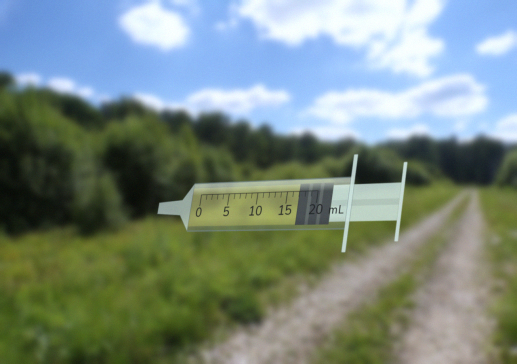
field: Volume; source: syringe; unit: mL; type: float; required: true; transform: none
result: 17 mL
